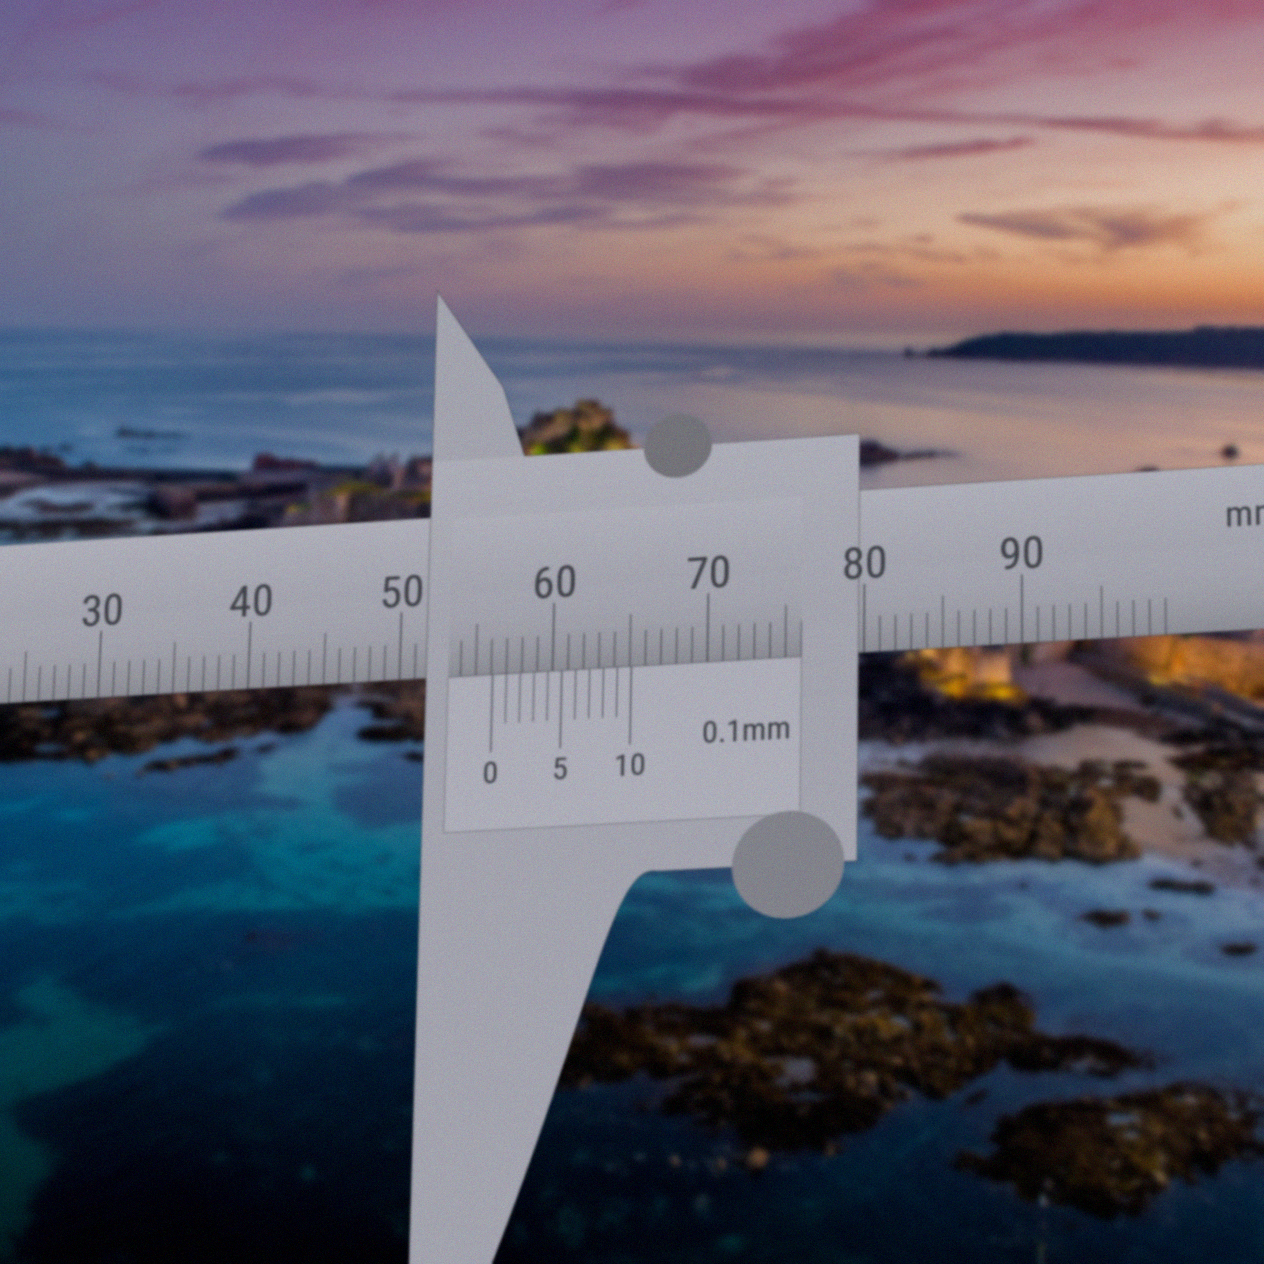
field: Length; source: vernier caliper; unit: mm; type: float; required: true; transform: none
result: 56.1 mm
